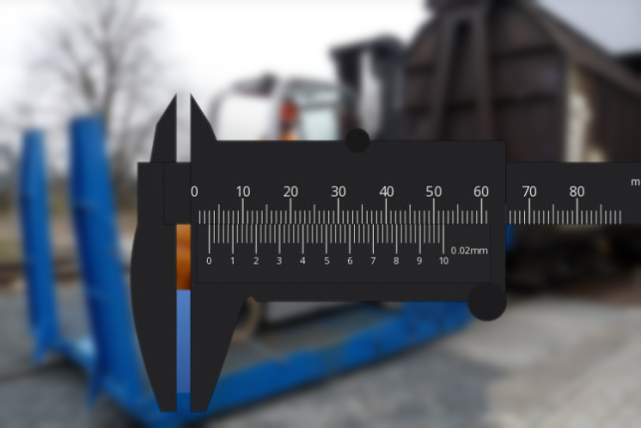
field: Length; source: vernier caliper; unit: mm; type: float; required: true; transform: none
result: 3.0 mm
